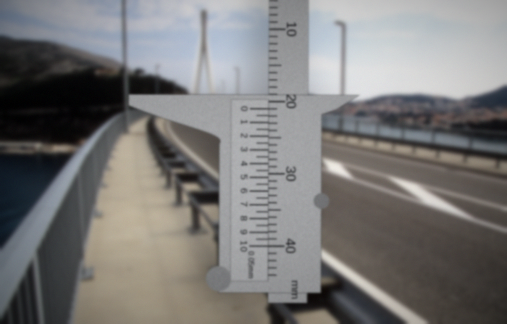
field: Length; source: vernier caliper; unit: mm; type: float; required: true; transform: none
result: 21.0 mm
